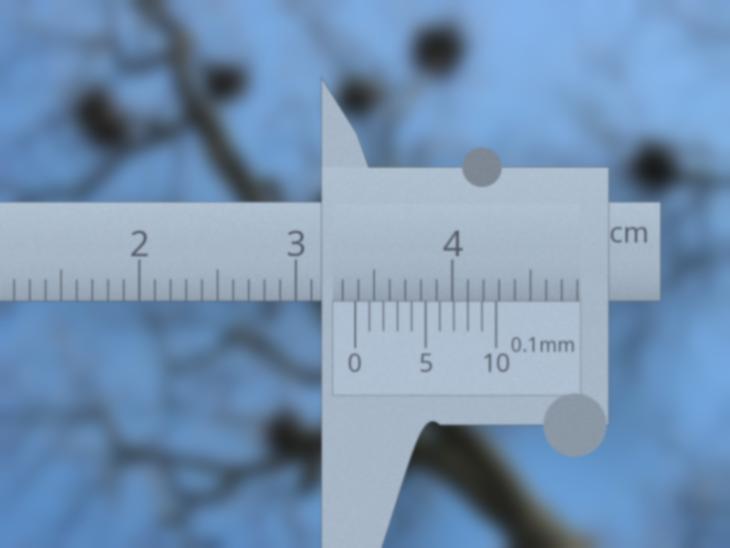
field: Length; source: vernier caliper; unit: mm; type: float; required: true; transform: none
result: 33.8 mm
